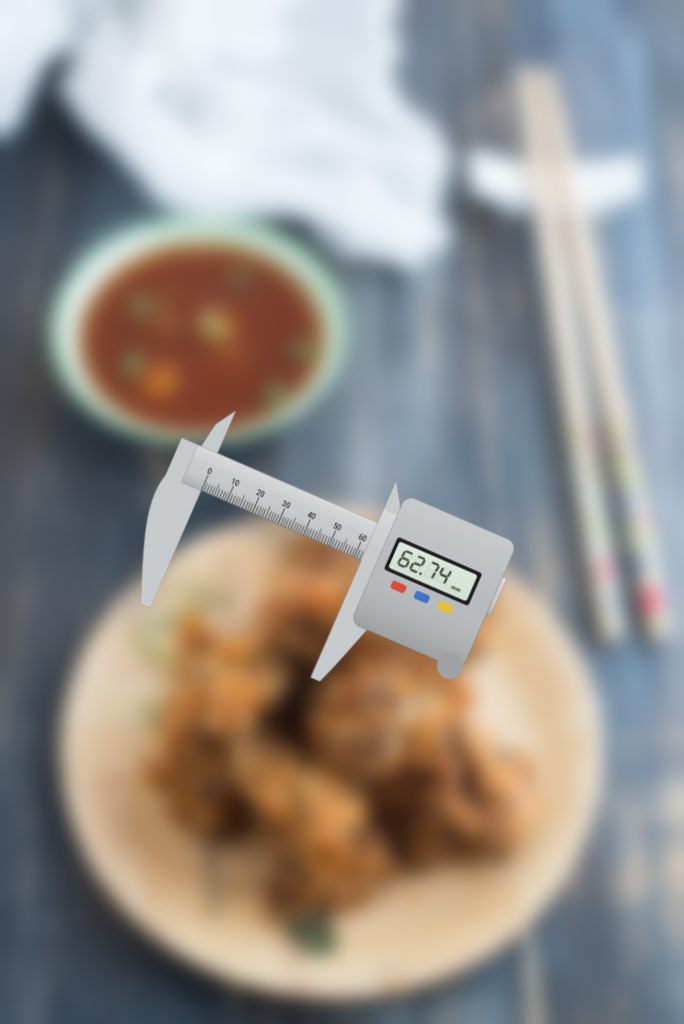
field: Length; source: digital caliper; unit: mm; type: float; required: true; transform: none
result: 62.74 mm
